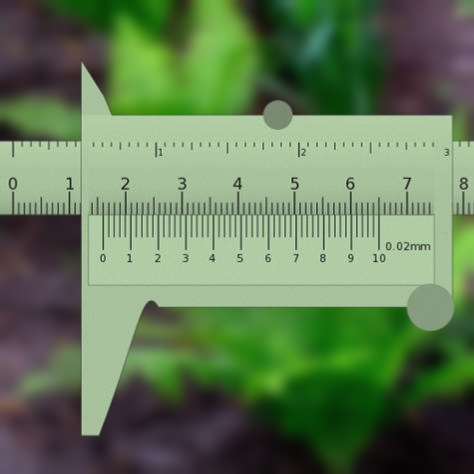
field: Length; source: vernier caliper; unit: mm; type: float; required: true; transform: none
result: 16.0 mm
